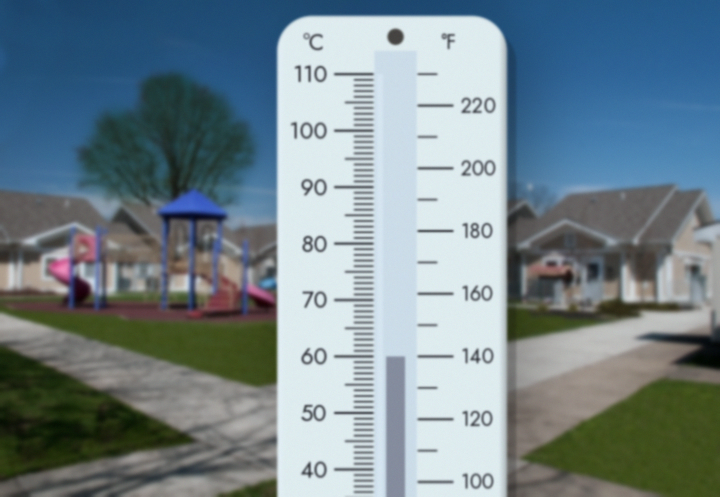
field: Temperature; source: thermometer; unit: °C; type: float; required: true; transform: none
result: 60 °C
